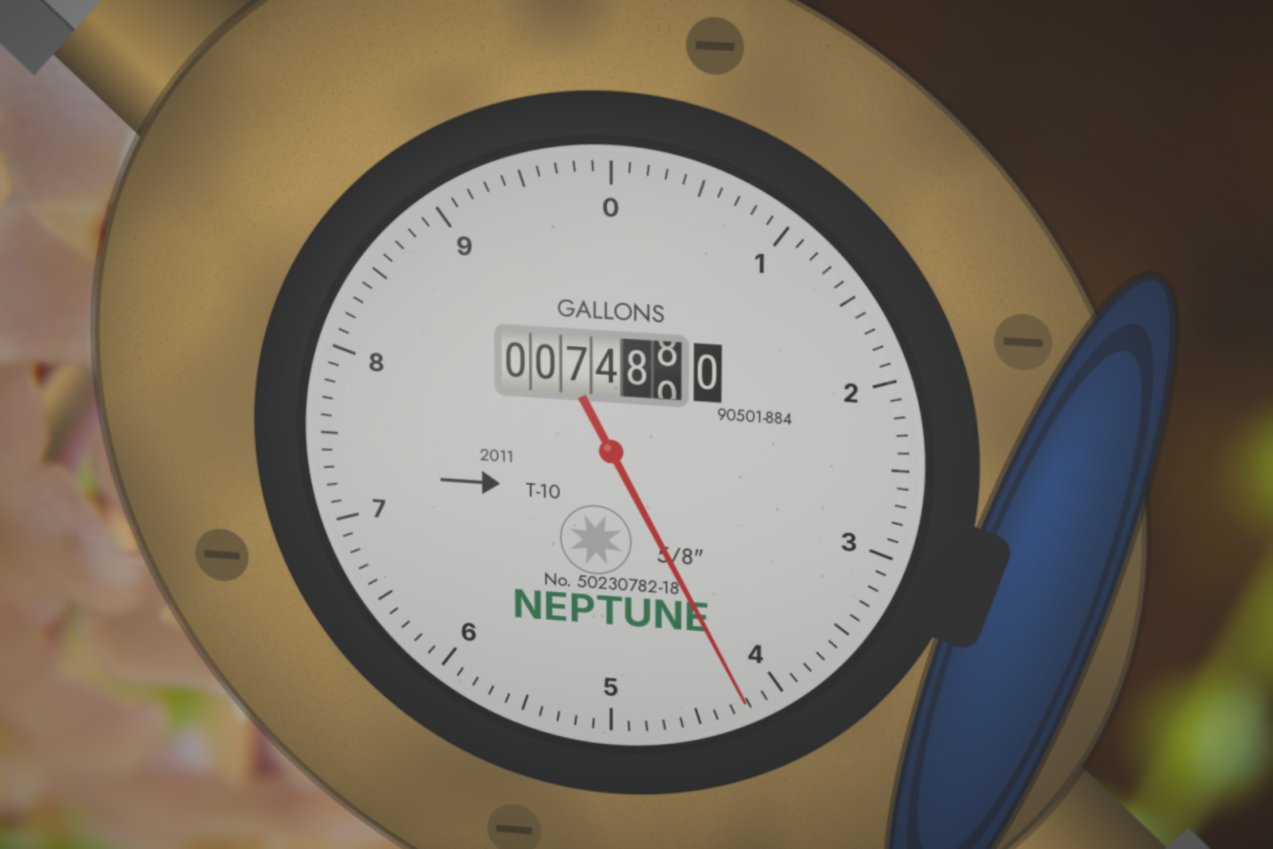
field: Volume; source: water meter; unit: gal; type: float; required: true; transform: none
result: 74884.2 gal
